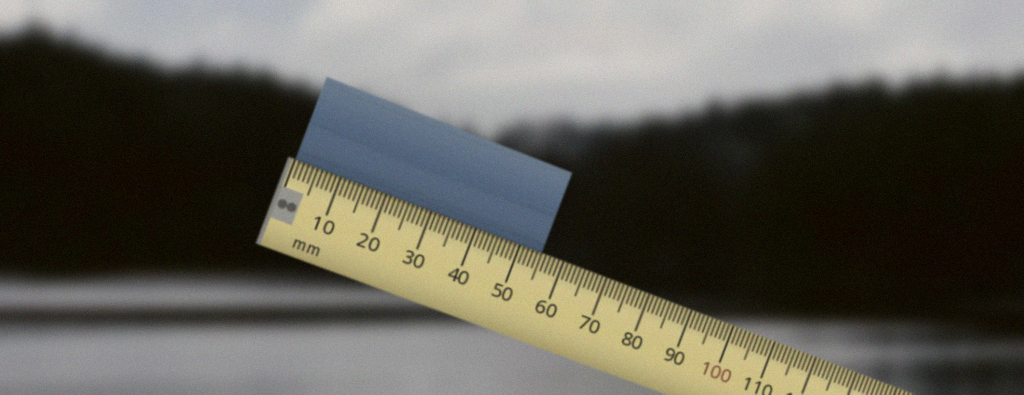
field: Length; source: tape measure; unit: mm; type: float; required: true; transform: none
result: 55 mm
